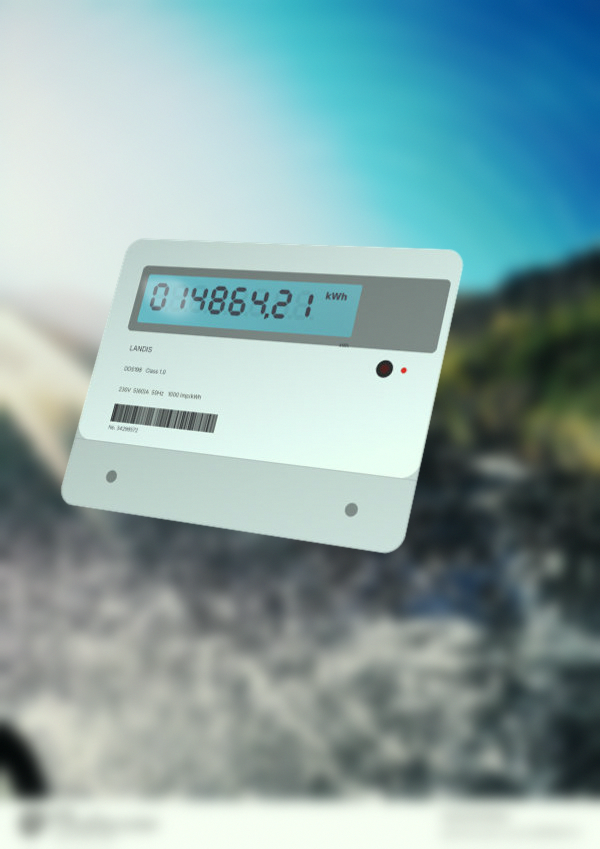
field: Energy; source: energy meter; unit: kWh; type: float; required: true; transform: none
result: 14864.21 kWh
